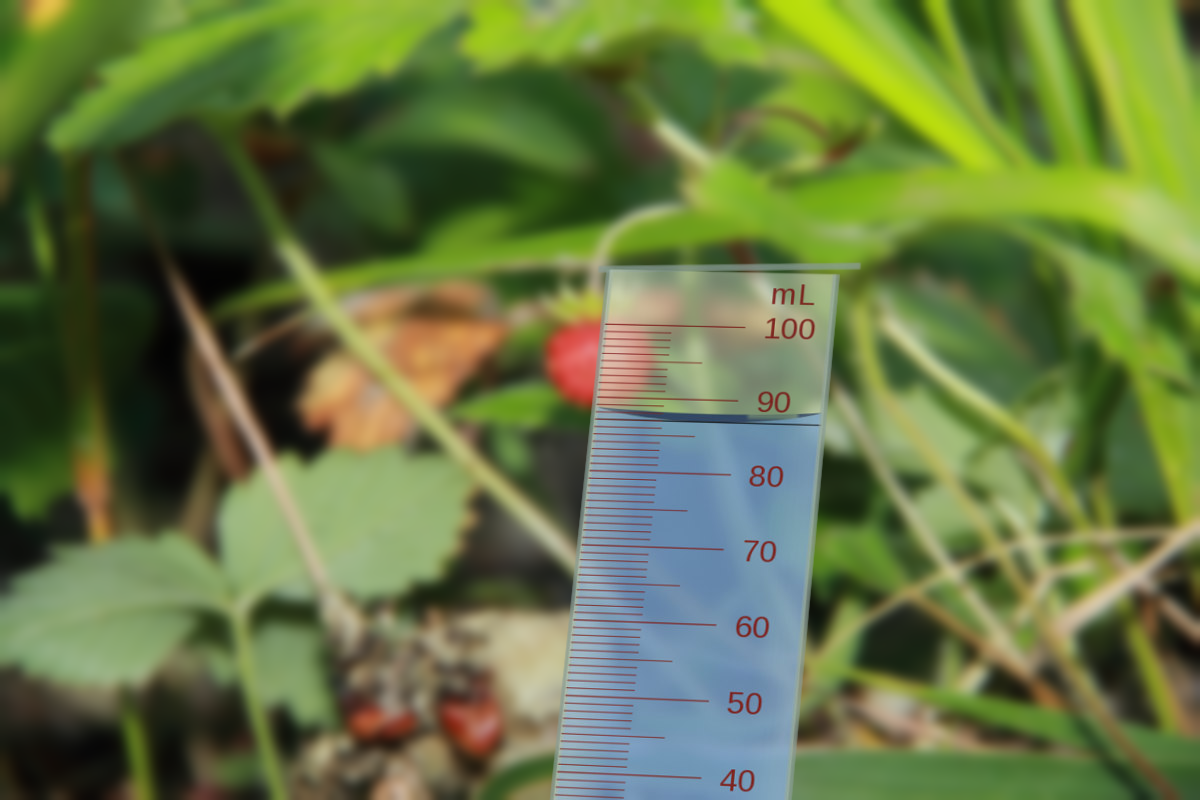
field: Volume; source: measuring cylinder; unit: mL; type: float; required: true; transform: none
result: 87 mL
